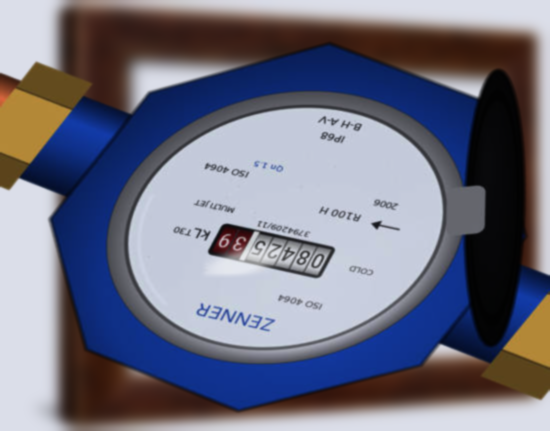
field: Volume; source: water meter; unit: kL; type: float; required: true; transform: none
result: 8425.39 kL
